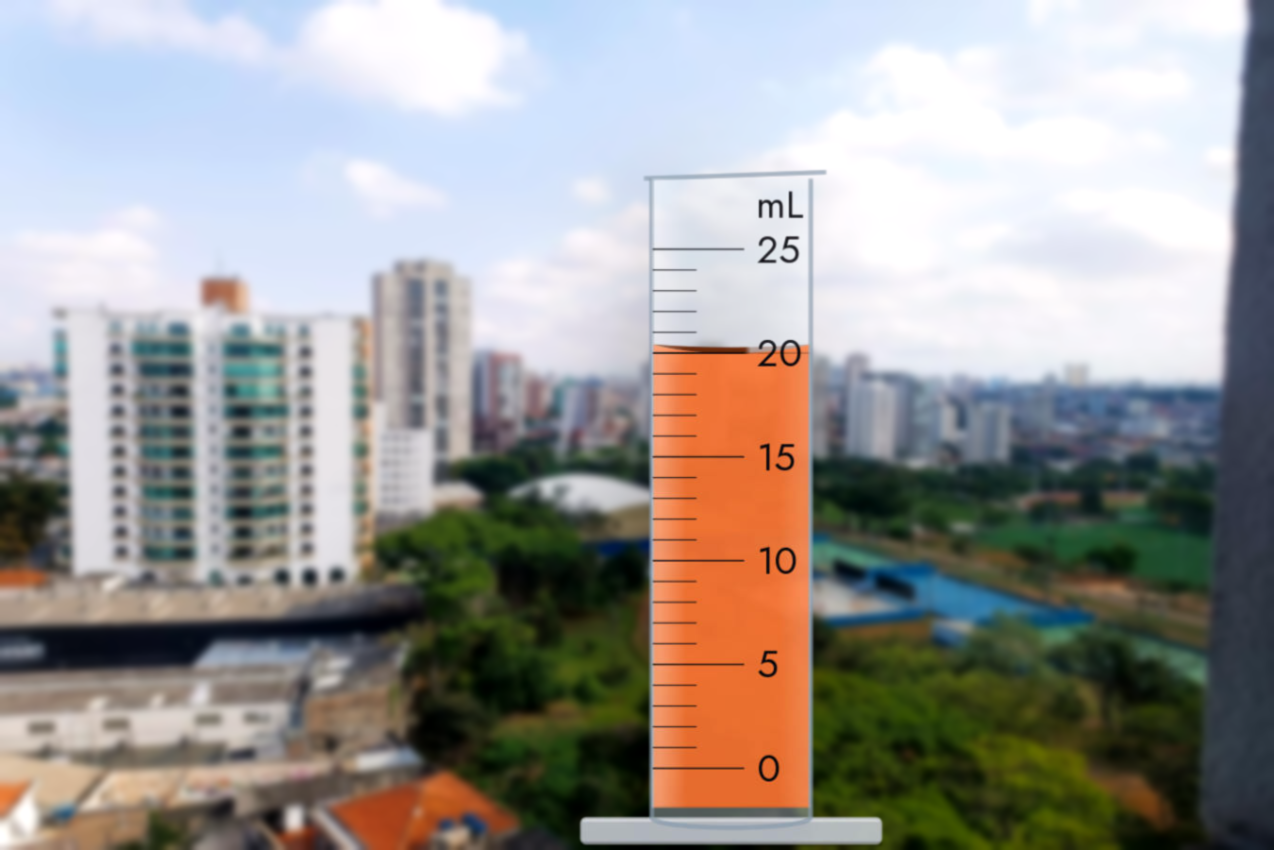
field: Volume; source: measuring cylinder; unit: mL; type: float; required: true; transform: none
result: 20 mL
